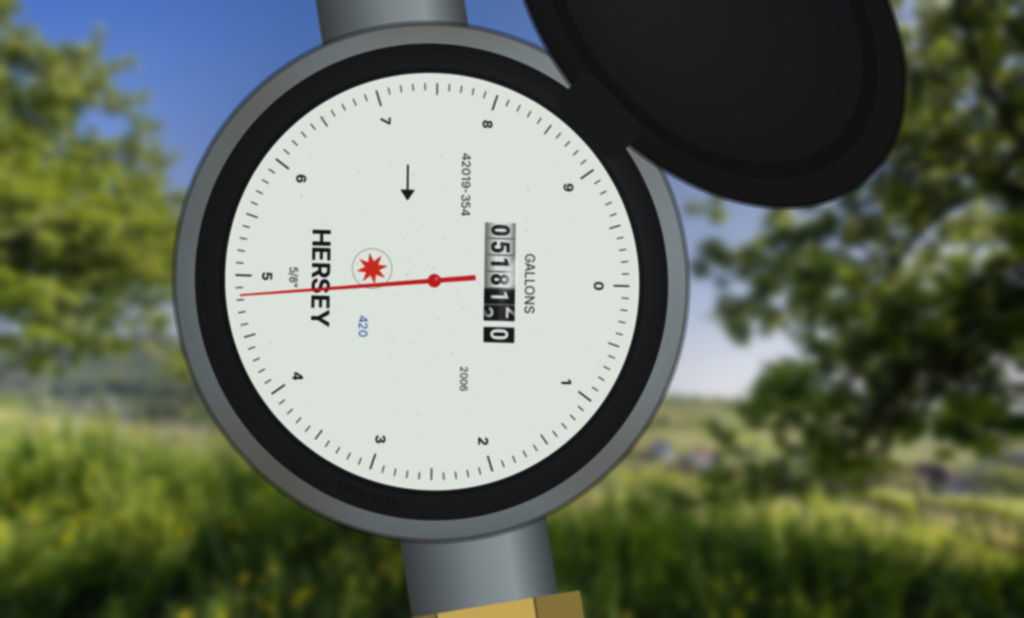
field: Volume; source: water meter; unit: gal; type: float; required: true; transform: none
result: 518124.8 gal
